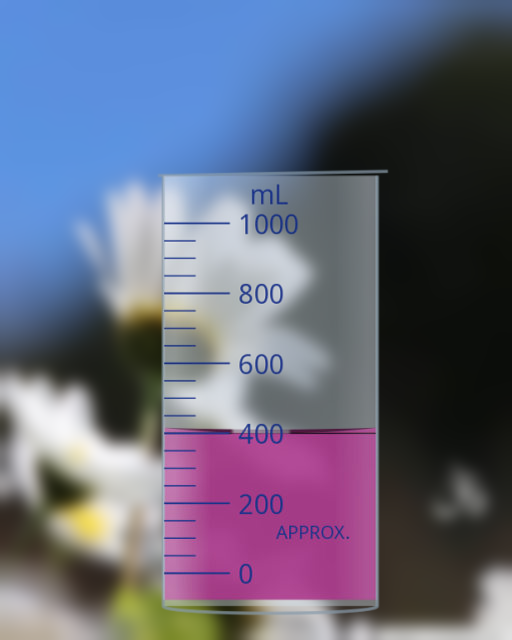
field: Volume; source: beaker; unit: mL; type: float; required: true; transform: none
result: 400 mL
